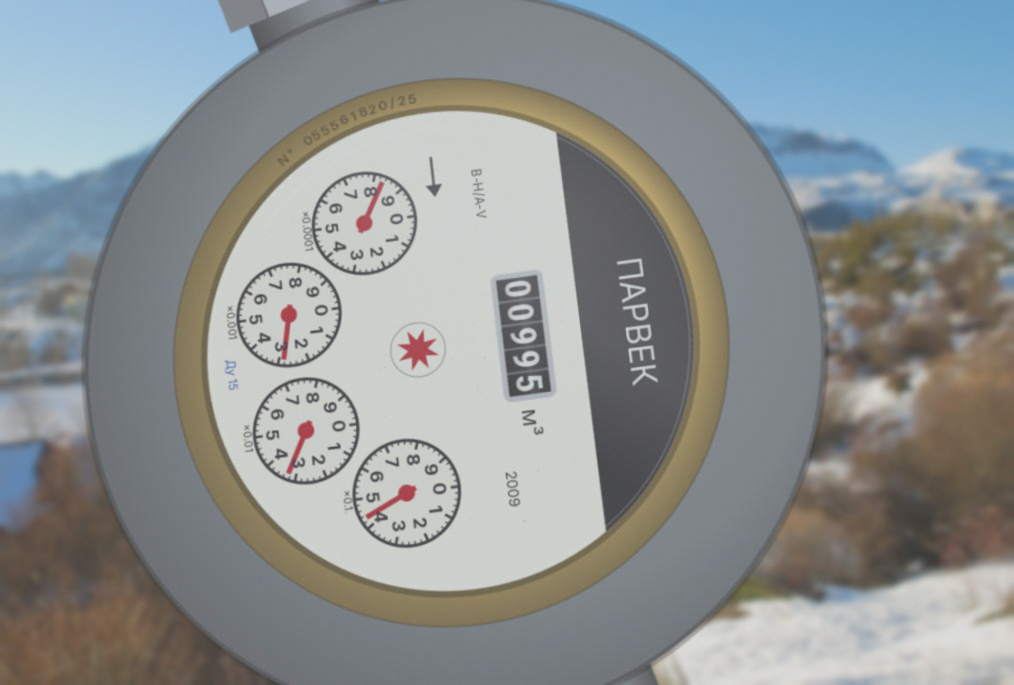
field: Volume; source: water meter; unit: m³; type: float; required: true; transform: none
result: 995.4328 m³
